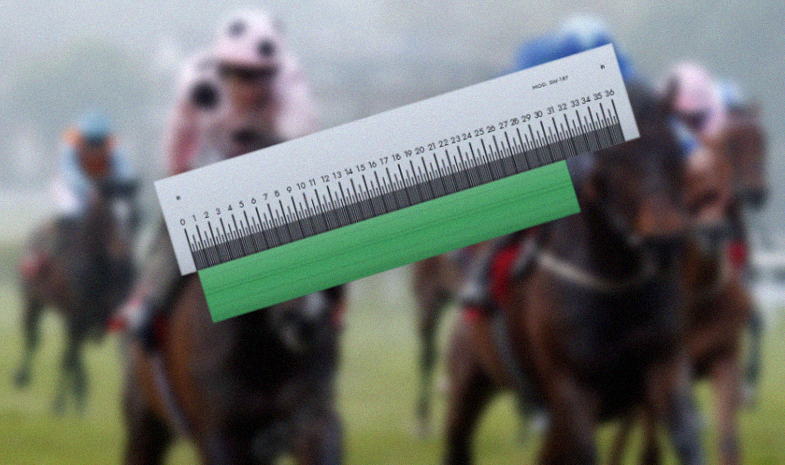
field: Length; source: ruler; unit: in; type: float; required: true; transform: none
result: 31 in
